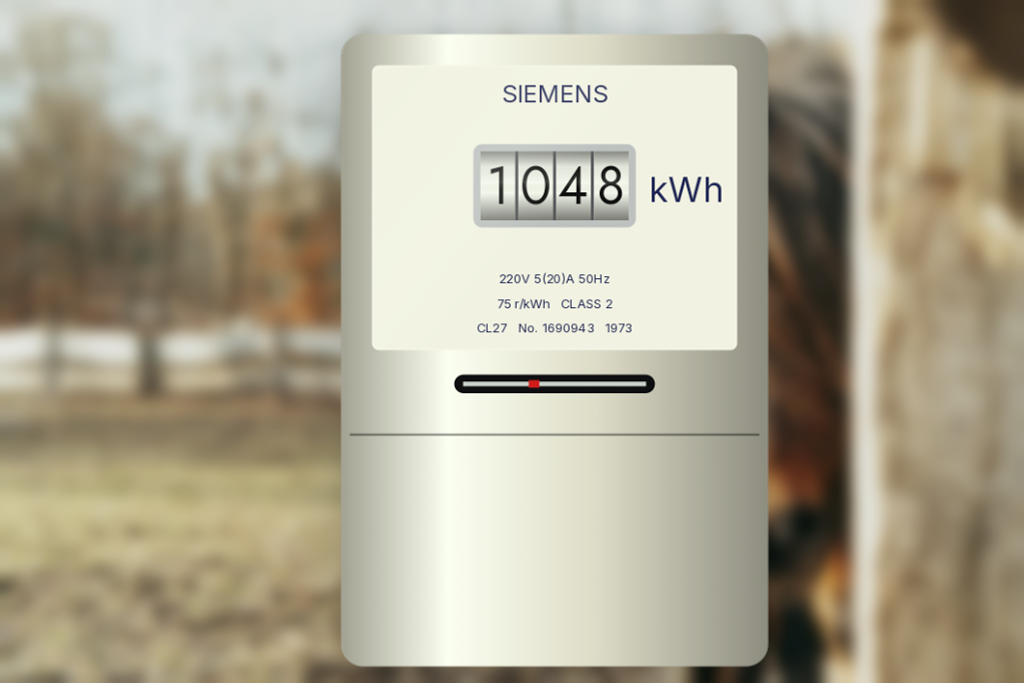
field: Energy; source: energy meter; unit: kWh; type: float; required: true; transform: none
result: 1048 kWh
